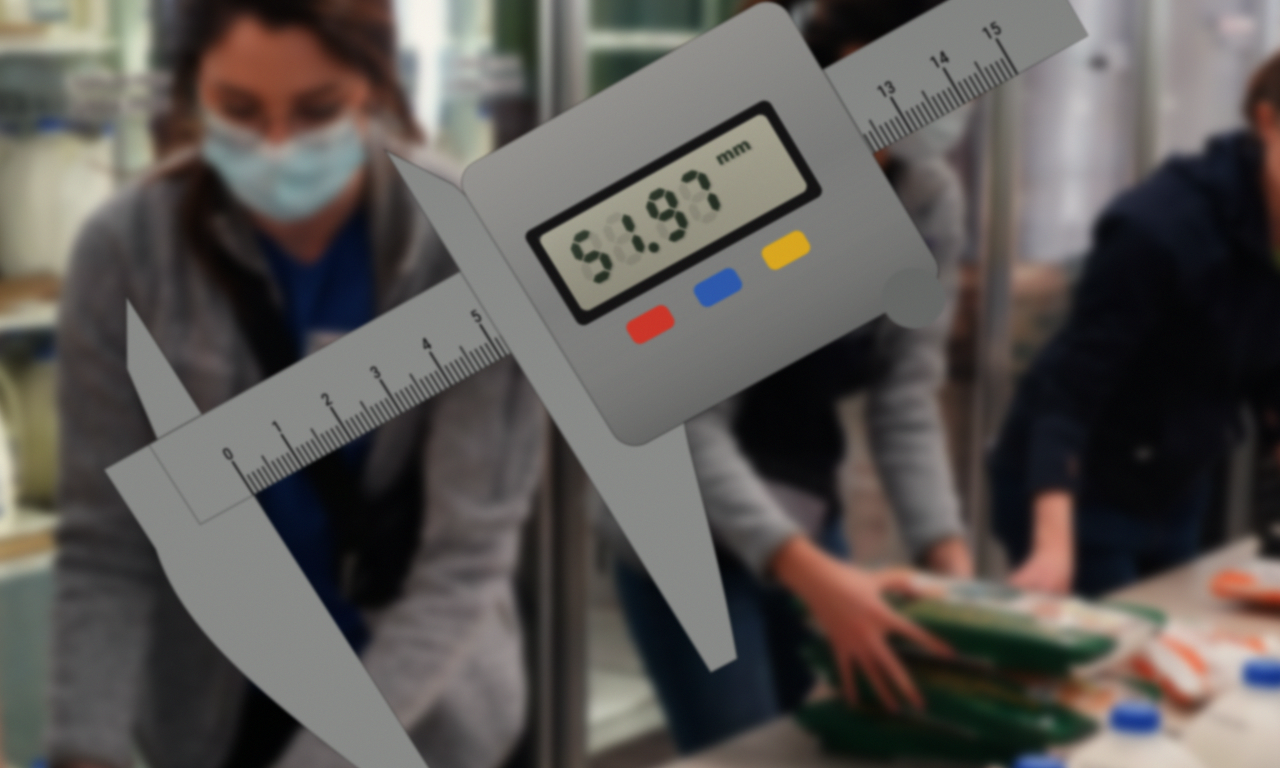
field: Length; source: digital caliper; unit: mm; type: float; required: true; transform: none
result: 51.97 mm
